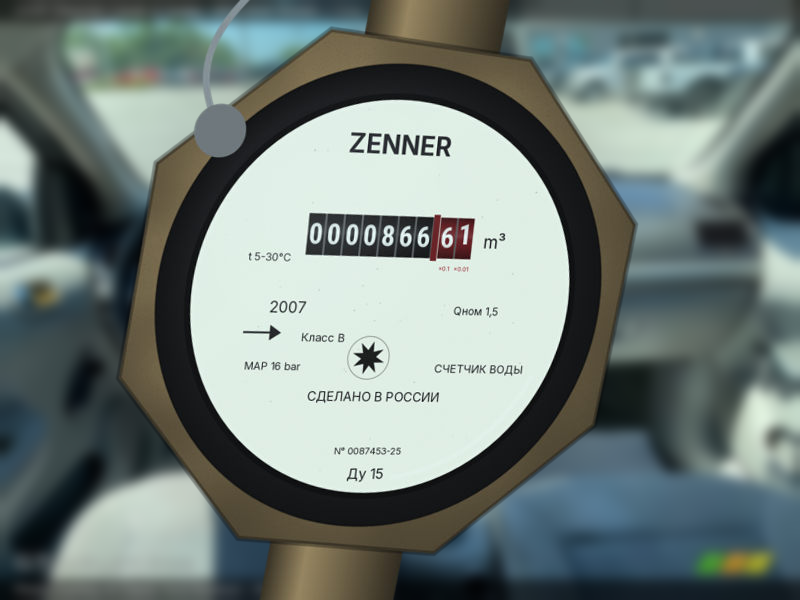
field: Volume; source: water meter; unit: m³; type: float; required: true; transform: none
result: 866.61 m³
